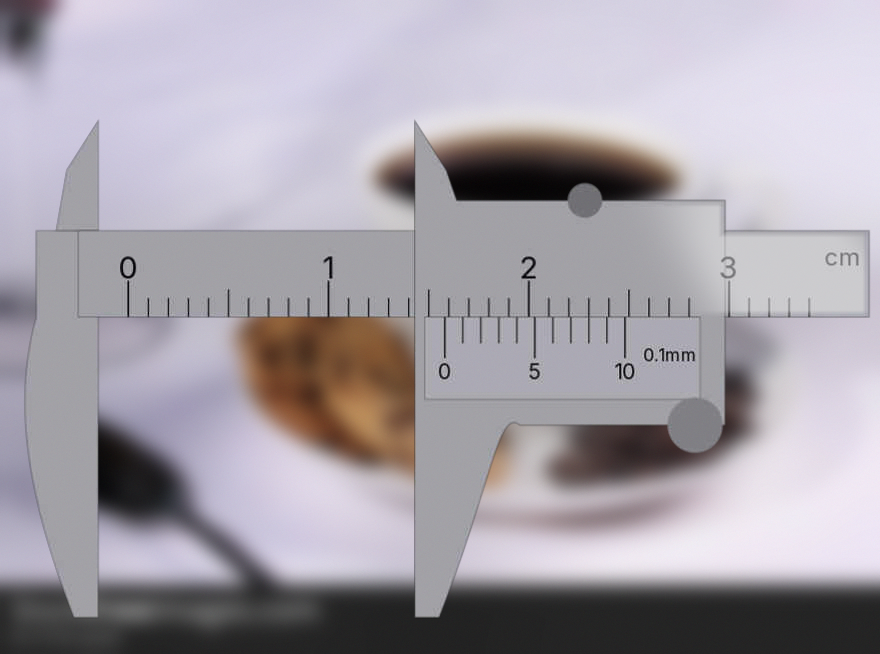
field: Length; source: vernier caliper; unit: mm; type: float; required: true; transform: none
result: 15.8 mm
